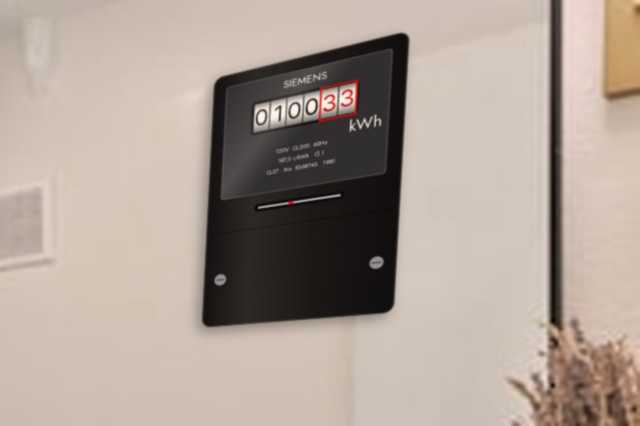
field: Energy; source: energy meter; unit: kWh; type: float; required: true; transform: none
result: 100.33 kWh
